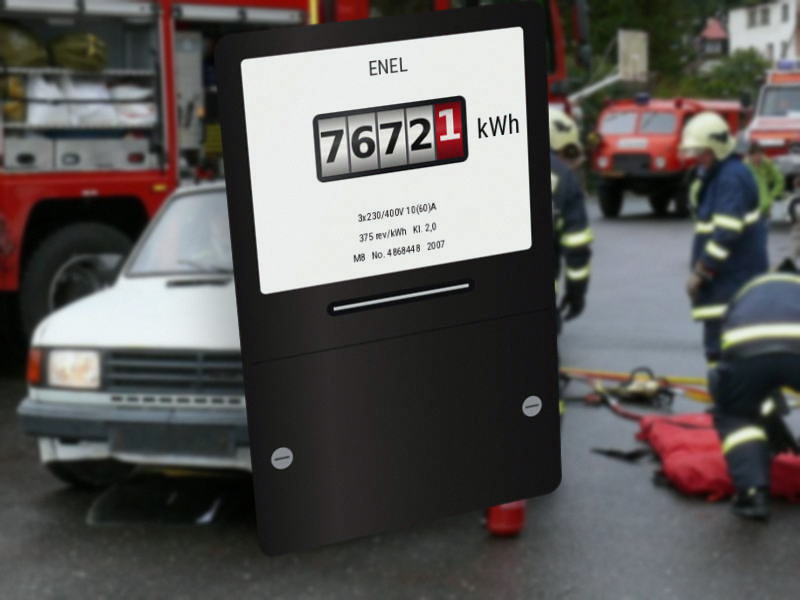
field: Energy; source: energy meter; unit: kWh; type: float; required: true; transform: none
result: 7672.1 kWh
